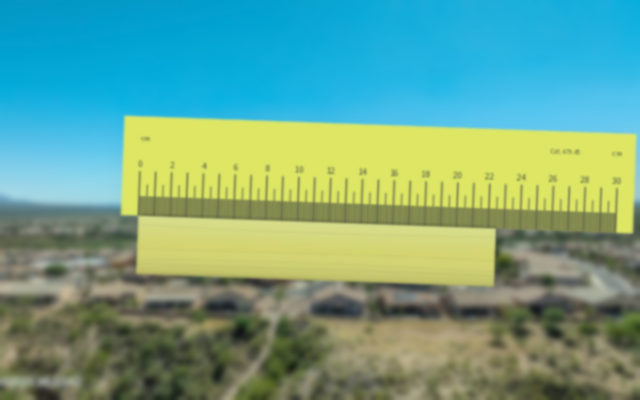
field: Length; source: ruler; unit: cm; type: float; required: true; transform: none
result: 22.5 cm
